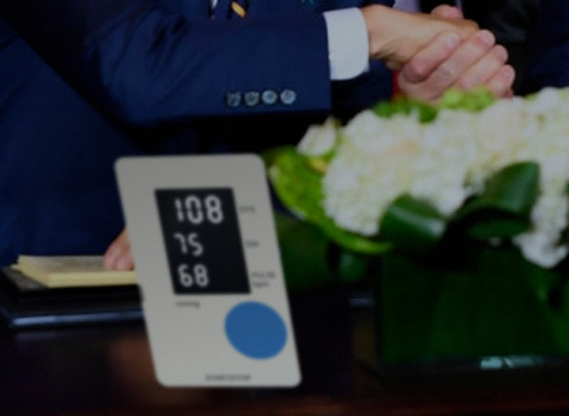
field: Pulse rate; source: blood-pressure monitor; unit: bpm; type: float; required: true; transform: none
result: 68 bpm
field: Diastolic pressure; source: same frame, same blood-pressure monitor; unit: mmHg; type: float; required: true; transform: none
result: 75 mmHg
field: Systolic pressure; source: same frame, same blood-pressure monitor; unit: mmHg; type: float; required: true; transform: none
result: 108 mmHg
